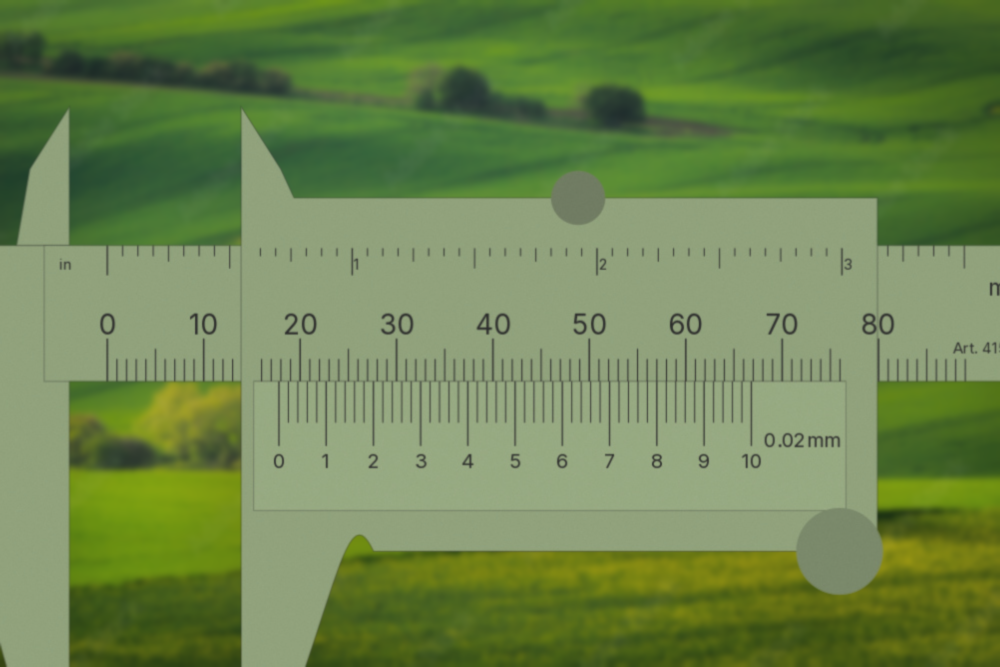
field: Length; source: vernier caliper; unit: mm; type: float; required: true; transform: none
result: 17.8 mm
